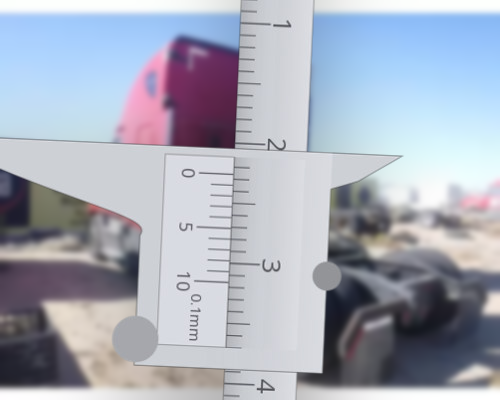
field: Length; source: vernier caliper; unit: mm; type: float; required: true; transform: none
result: 22.6 mm
